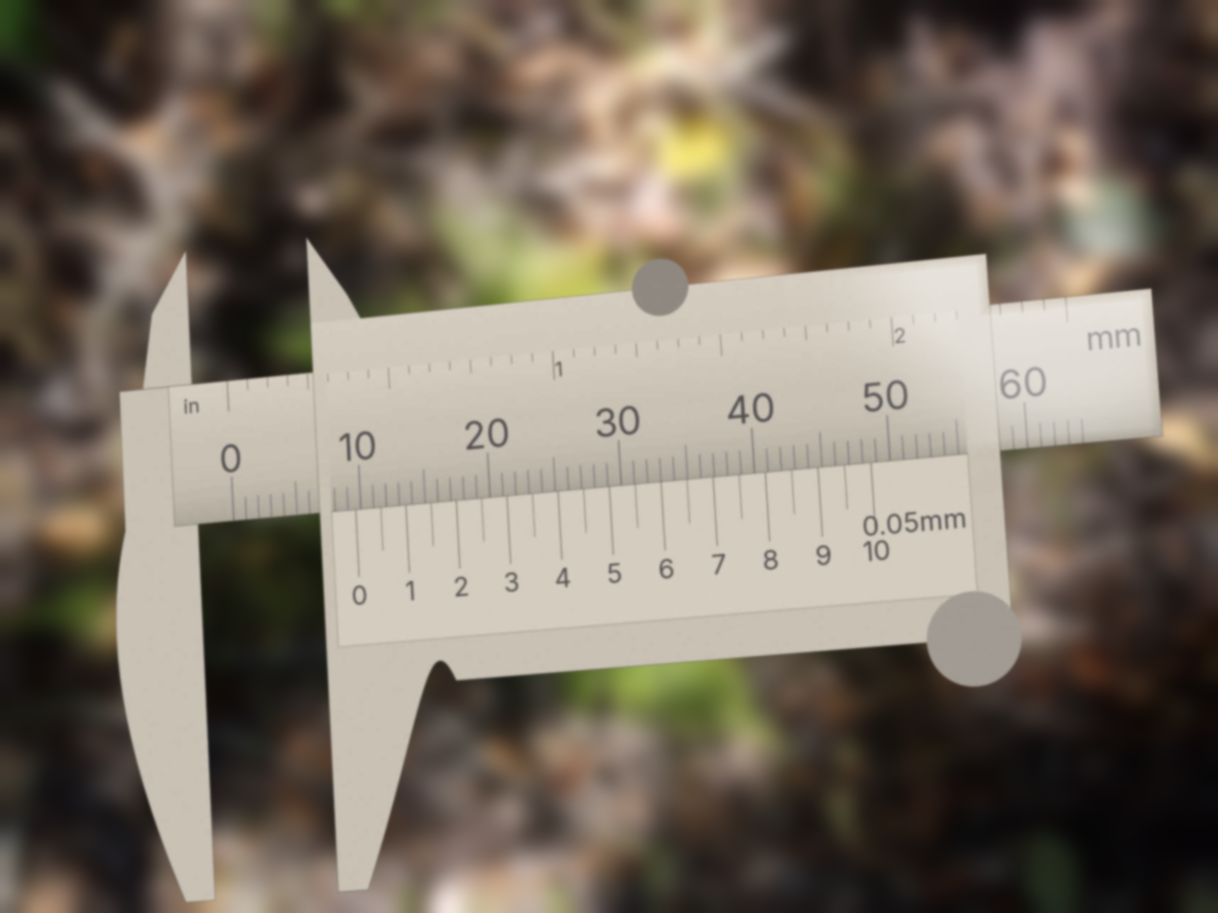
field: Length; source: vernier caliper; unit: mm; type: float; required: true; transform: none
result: 9.6 mm
